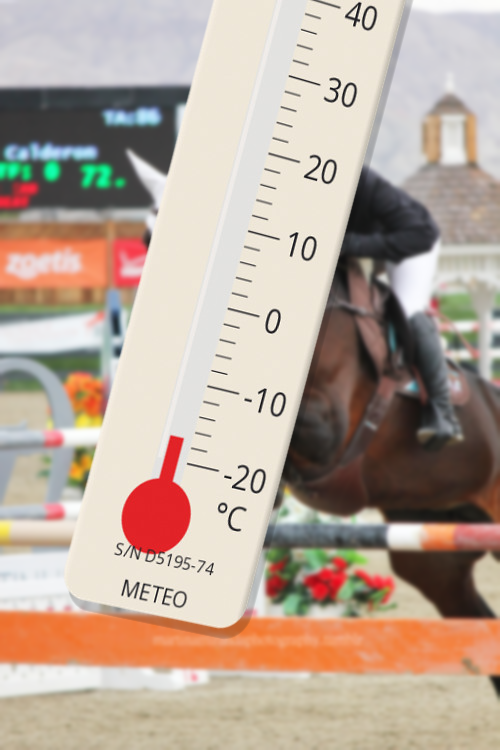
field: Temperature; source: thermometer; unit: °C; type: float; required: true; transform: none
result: -17 °C
